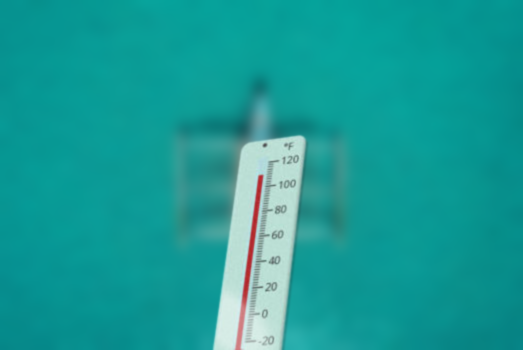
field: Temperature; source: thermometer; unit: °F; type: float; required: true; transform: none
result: 110 °F
